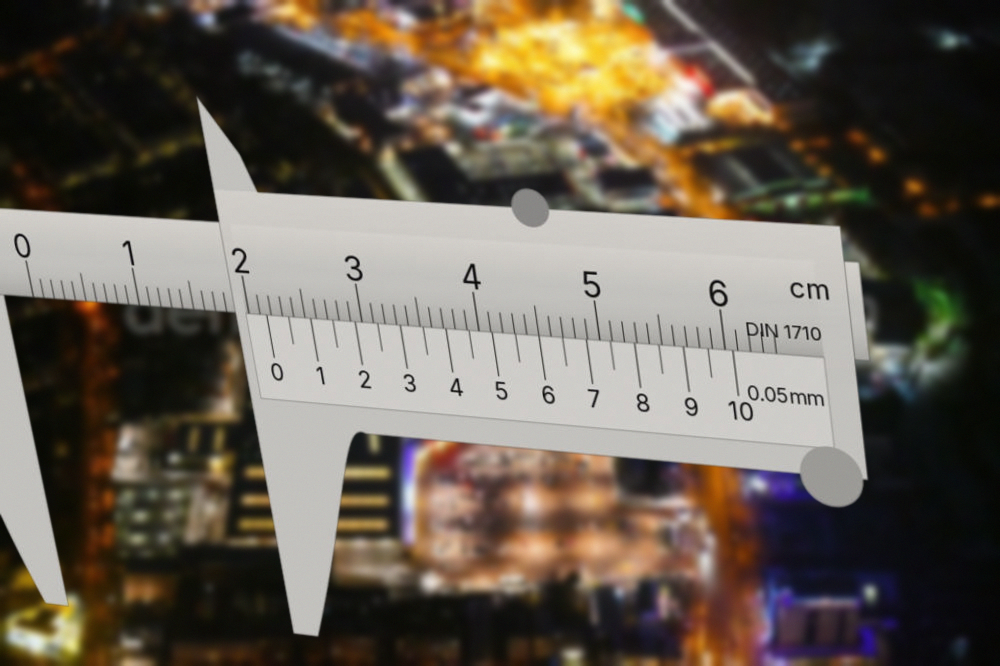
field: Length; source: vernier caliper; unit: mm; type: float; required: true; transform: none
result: 21.6 mm
